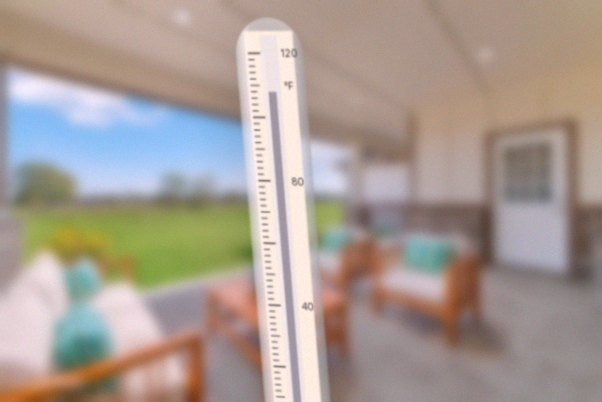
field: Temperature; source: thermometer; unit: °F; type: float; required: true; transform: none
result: 108 °F
